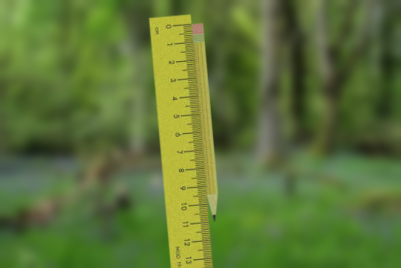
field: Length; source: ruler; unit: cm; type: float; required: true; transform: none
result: 11 cm
